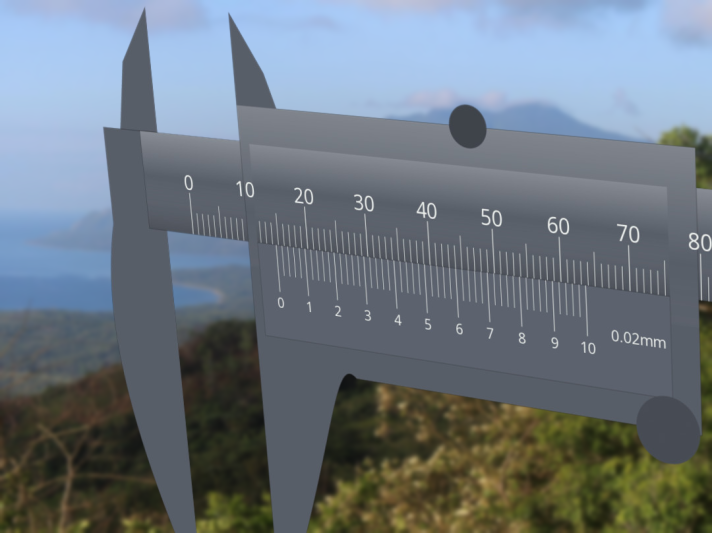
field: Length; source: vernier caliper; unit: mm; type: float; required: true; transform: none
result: 14.6 mm
